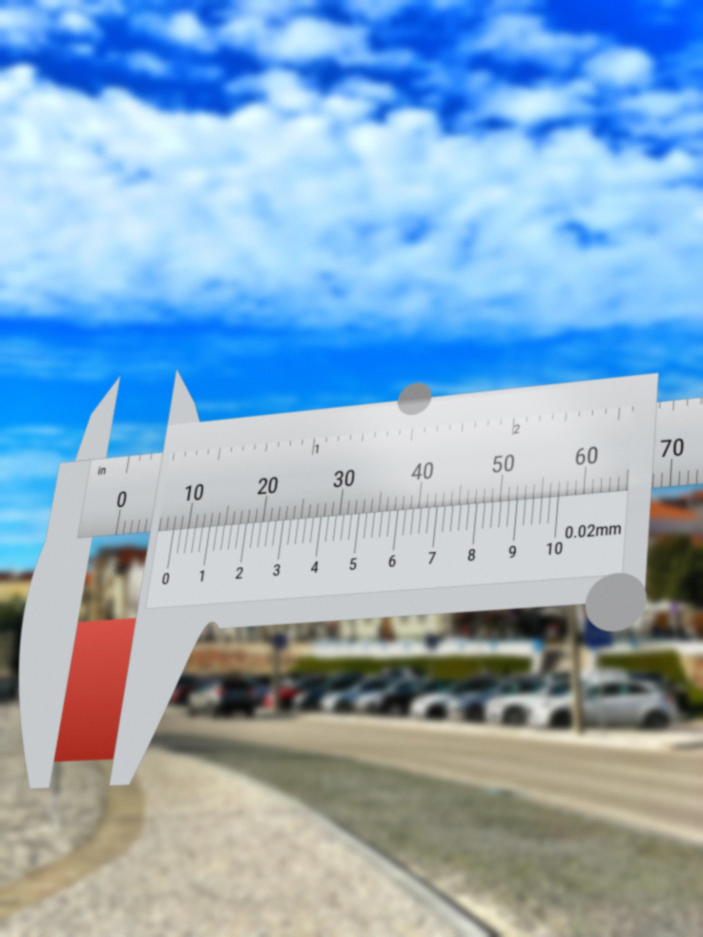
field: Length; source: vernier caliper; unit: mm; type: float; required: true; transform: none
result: 8.0 mm
